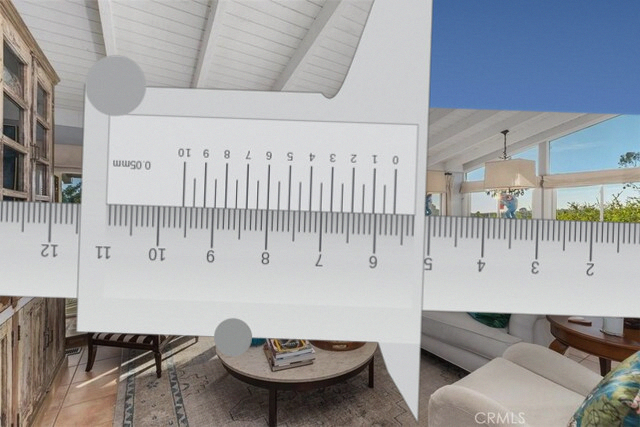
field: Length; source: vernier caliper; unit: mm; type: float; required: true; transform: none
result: 56.5 mm
